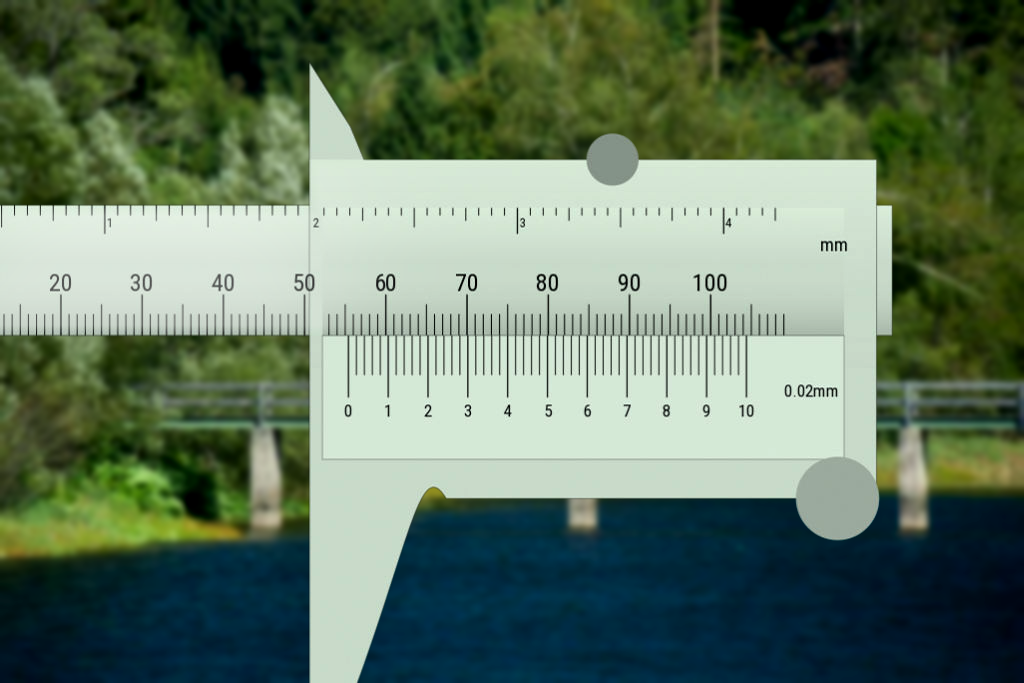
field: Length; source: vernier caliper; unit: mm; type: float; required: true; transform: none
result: 55.4 mm
